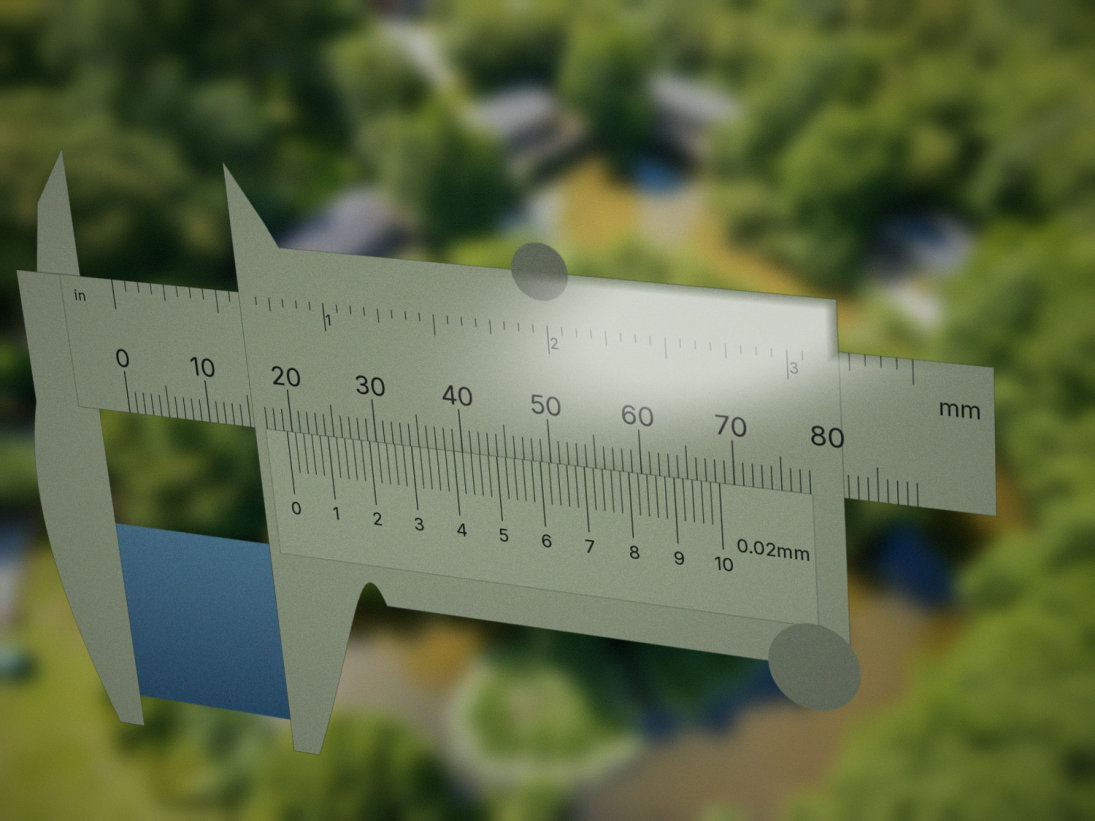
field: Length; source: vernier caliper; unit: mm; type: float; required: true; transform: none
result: 19.4 mm
